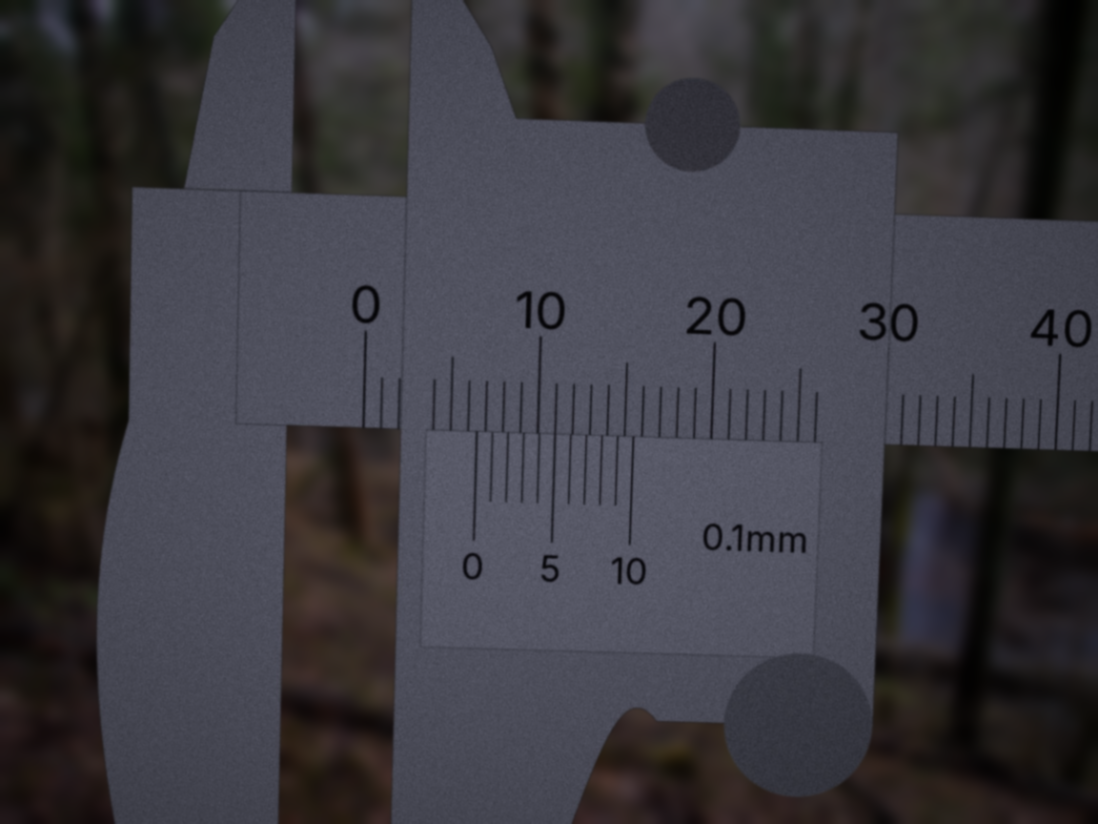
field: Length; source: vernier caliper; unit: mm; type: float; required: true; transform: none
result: 6.5 mm
